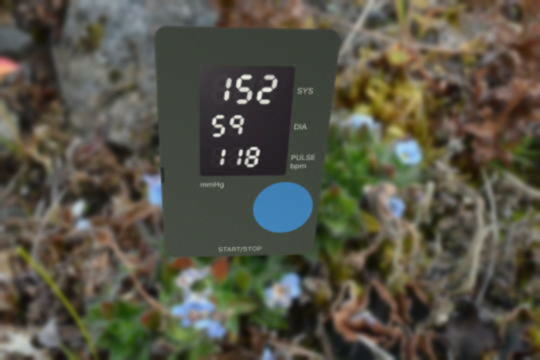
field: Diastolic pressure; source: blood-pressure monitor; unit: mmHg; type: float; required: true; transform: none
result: 59 mmHg
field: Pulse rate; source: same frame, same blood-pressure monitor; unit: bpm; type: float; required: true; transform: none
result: 118 bpm
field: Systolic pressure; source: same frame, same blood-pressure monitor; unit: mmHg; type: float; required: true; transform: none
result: 152 mmHg
